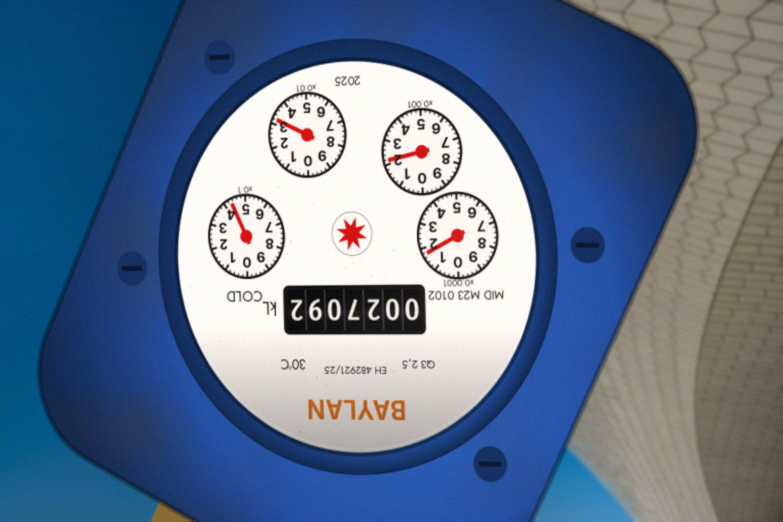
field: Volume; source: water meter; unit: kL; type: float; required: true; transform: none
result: 27092.4321 kL
